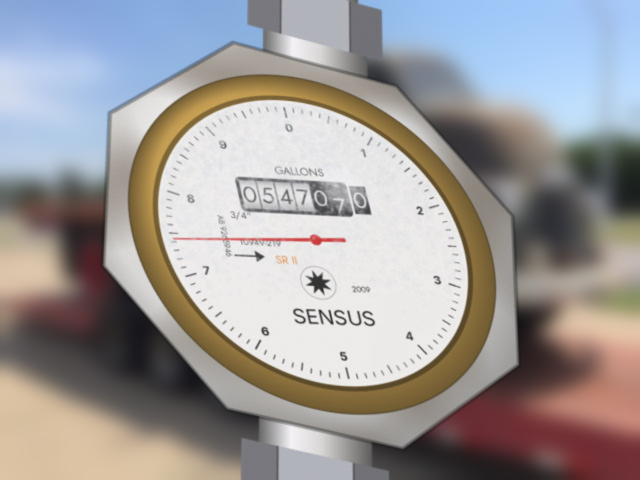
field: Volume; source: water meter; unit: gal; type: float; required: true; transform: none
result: 547067.4 gal
